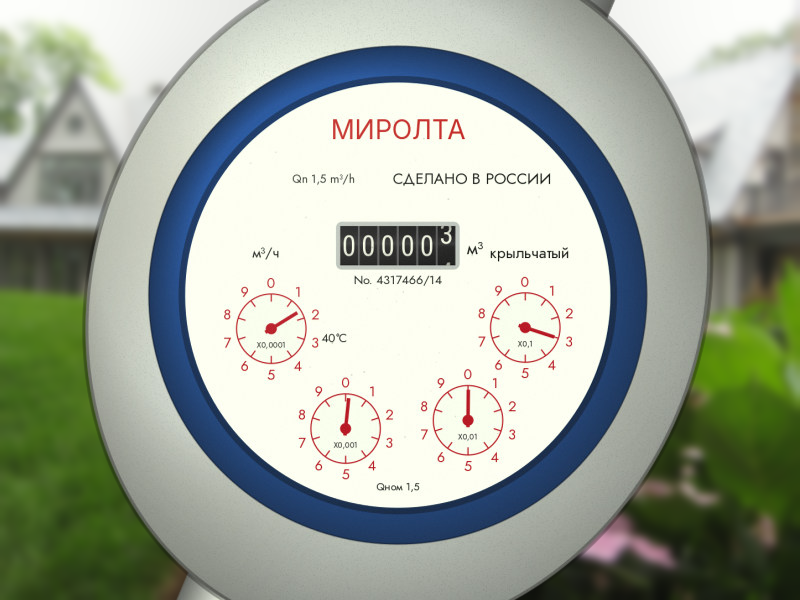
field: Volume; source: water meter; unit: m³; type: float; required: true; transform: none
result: 3.3001 m³
